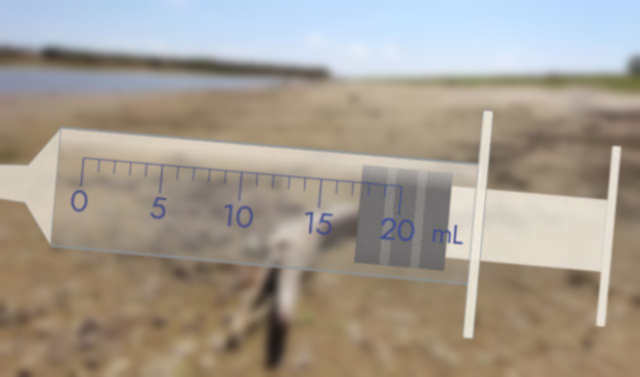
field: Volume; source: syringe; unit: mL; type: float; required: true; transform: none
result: 17.5 mL
